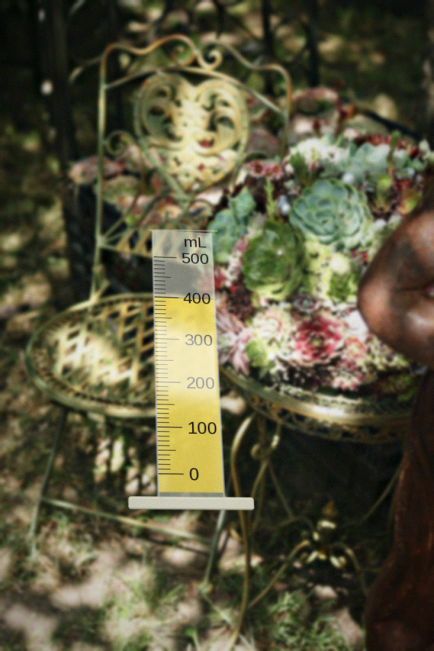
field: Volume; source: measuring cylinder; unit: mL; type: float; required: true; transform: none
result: 400 mL
